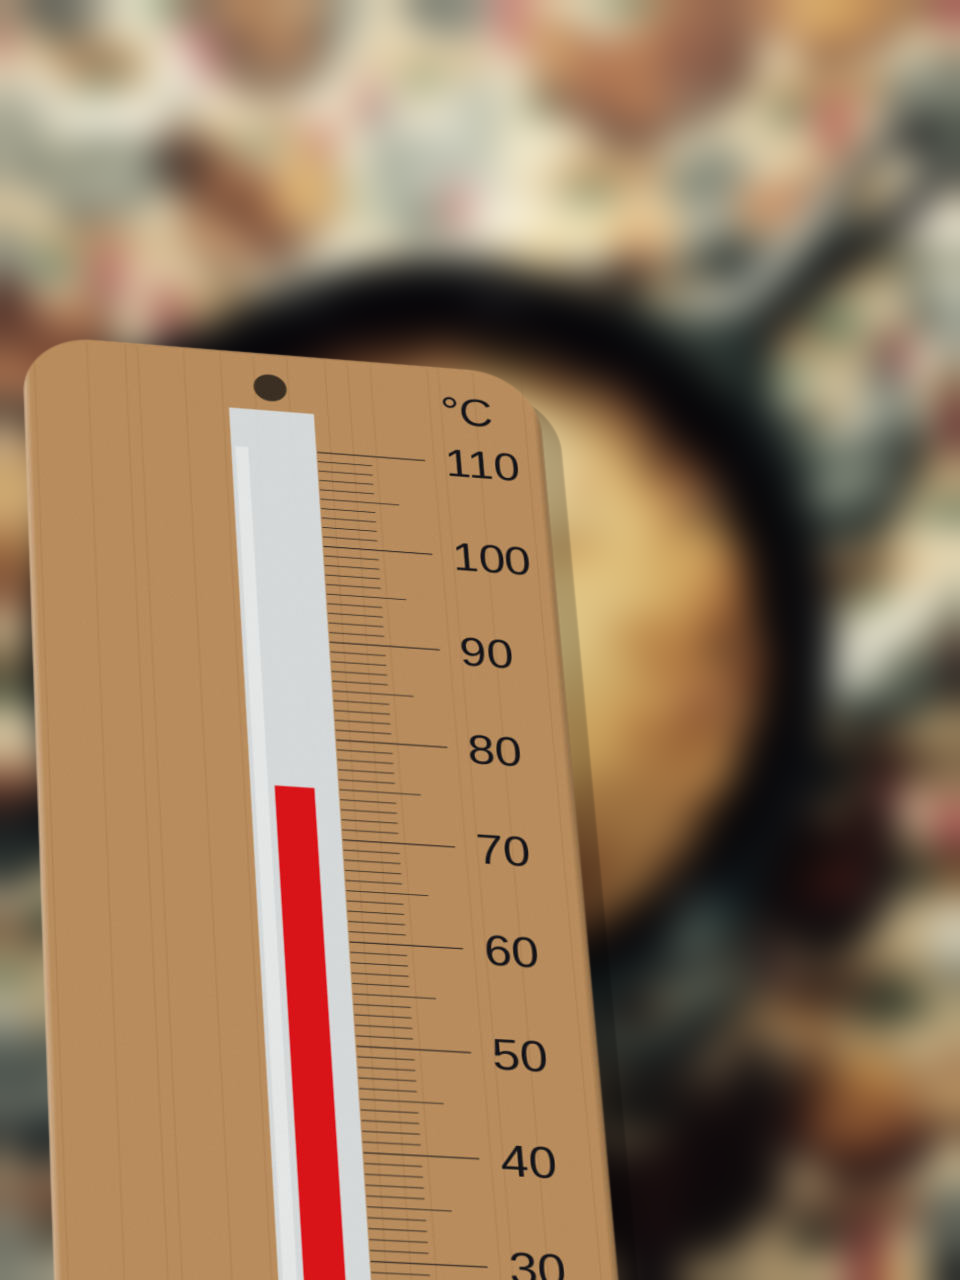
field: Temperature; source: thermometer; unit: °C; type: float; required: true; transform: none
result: 75 °C
